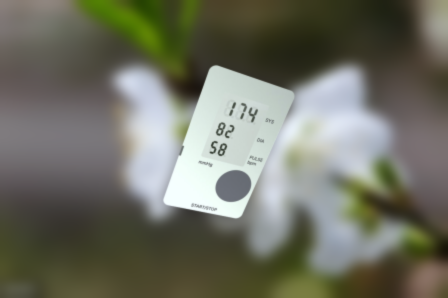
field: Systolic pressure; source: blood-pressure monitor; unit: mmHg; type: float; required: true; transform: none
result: 174 mmHg
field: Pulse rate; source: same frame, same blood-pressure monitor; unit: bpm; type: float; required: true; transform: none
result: 58 bpm
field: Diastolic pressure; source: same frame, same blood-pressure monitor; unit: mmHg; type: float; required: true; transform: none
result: 82 mmHg
